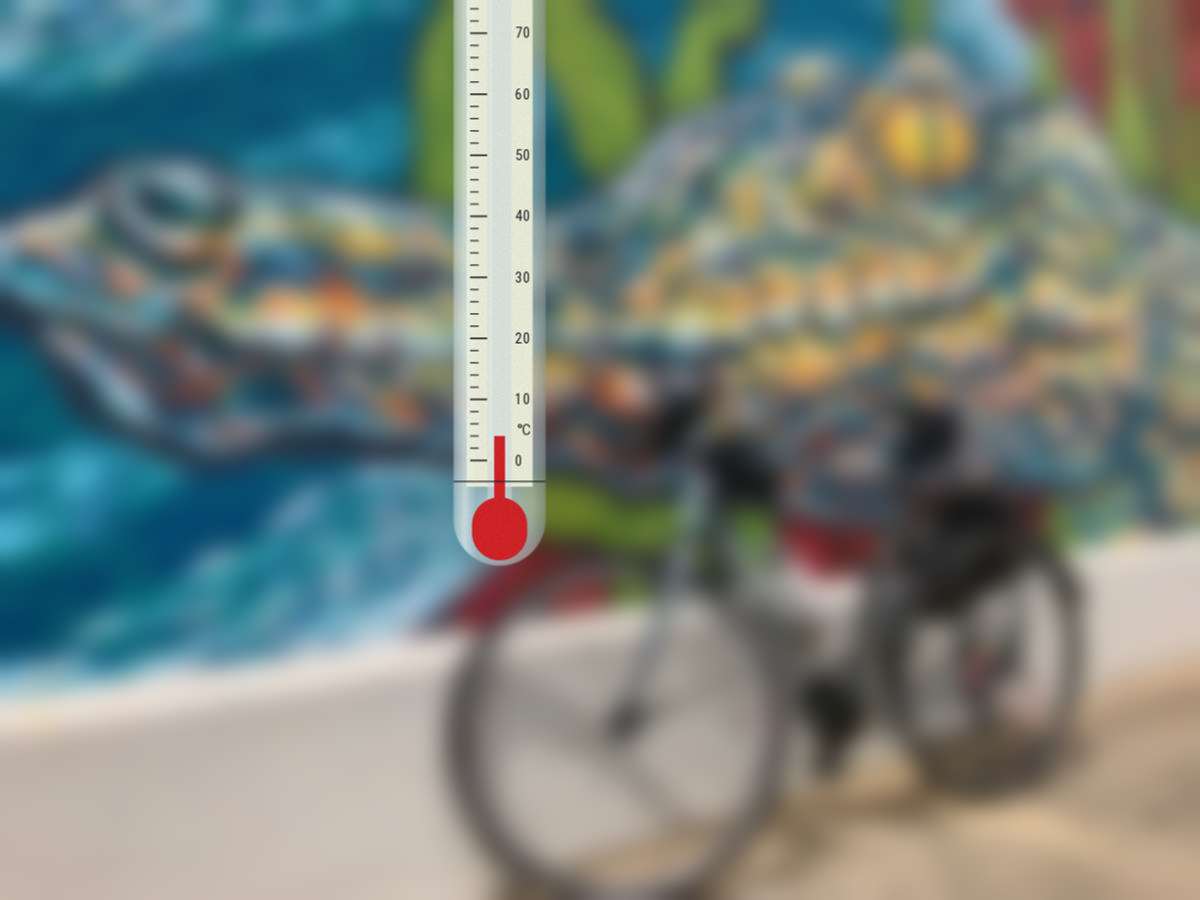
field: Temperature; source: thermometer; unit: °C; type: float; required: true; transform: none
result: 4 °C
